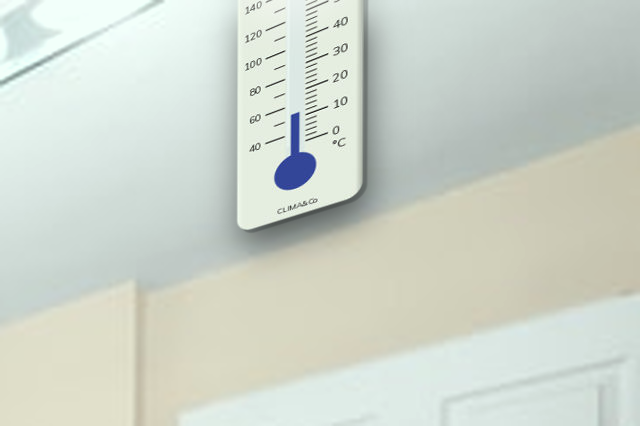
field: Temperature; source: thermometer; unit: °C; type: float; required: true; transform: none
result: 12 °C
